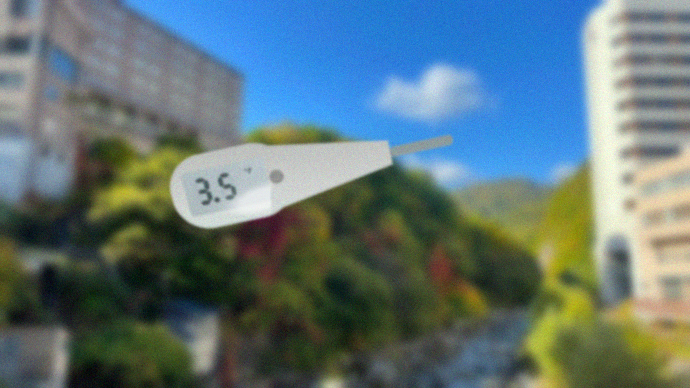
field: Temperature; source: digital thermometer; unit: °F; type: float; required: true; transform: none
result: 3.5 °F
